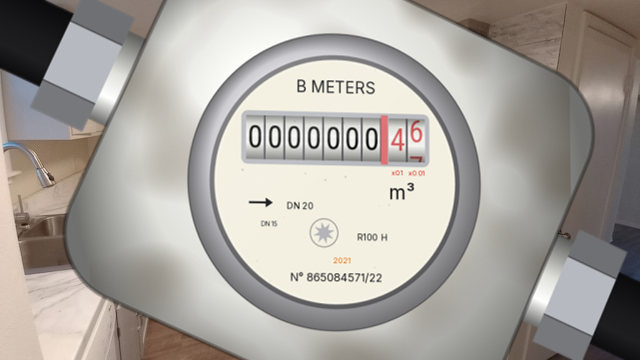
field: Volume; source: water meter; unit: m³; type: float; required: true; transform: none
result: 0.46 m³
